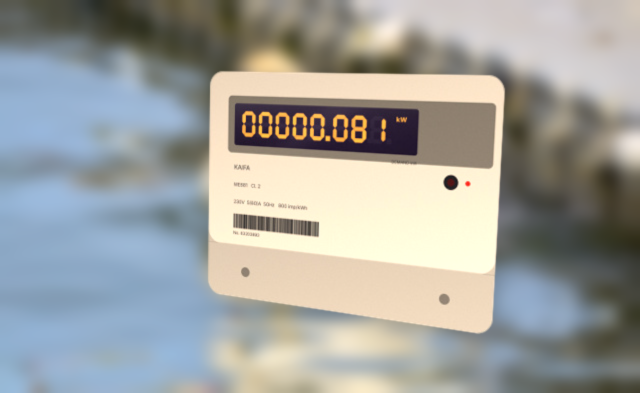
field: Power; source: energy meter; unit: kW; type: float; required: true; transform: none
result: 0.081 kW
